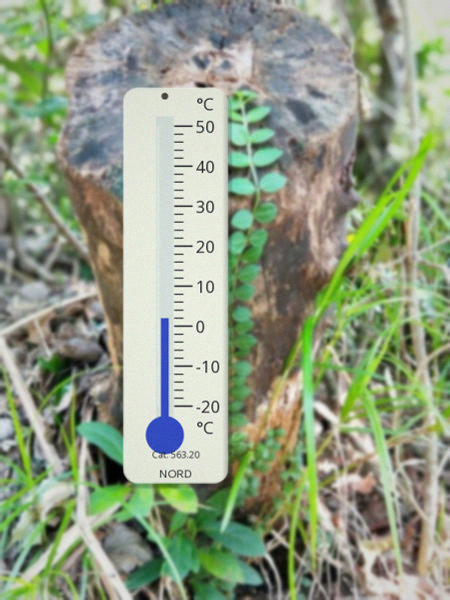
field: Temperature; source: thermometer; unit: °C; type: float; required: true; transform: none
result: 2 °C
